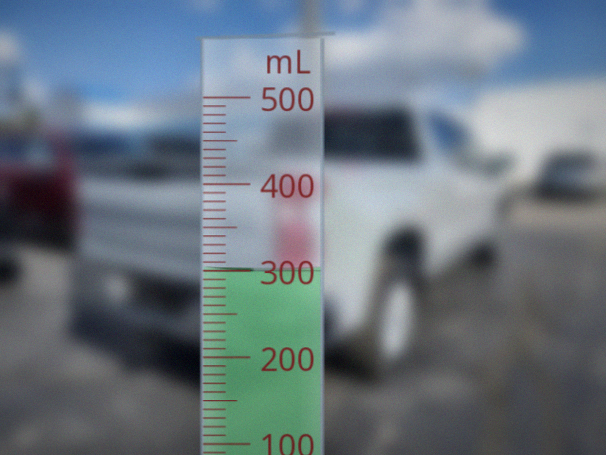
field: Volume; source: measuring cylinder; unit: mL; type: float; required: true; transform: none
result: 300 mL
